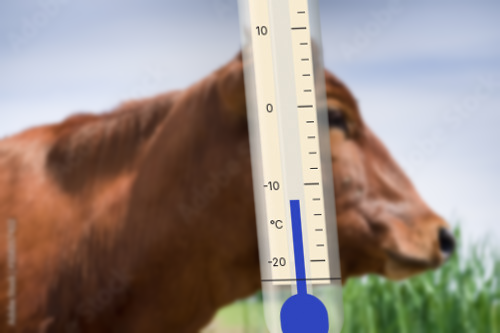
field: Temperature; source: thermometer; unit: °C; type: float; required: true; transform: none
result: -12 °C
